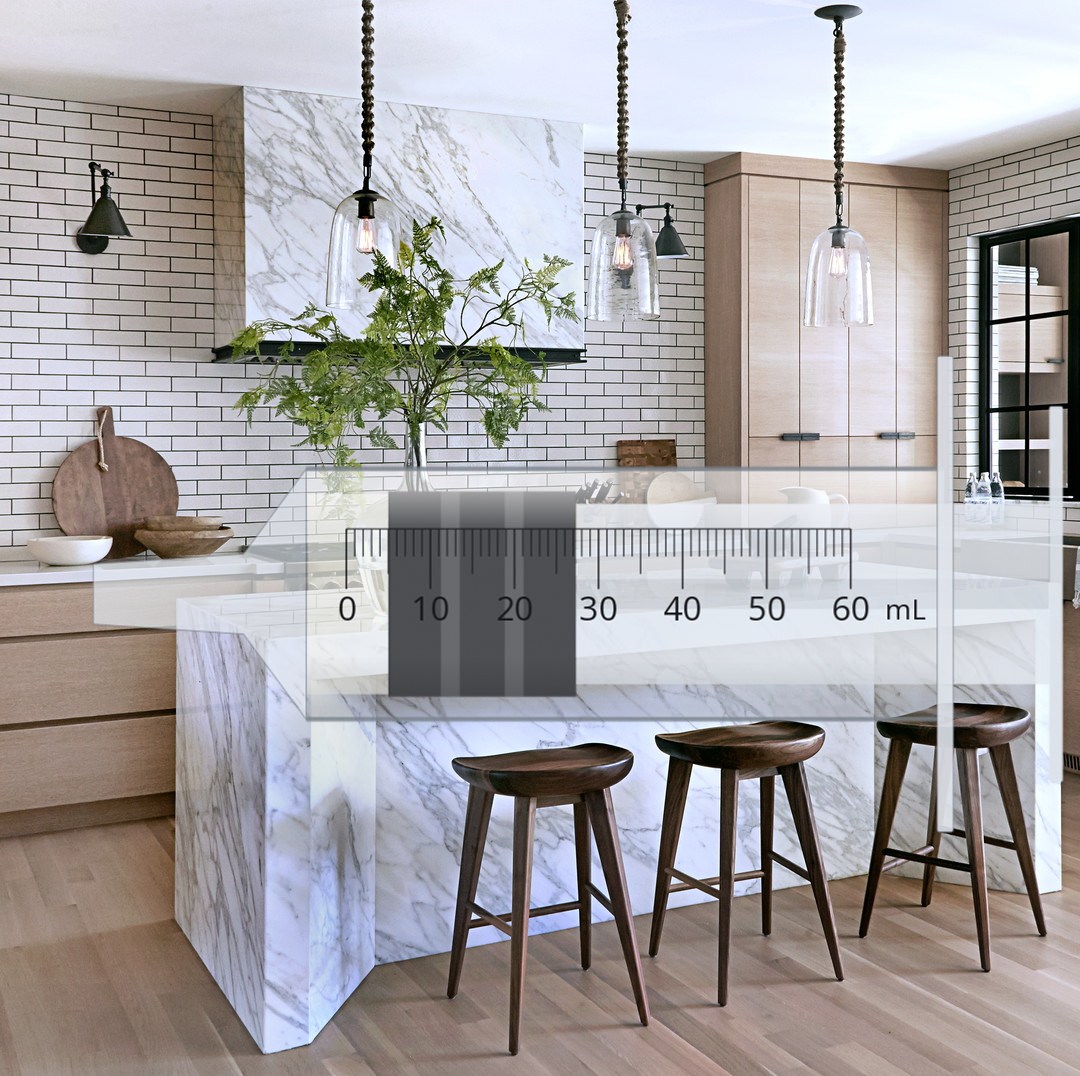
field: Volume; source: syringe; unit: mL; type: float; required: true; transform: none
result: 5 mL
